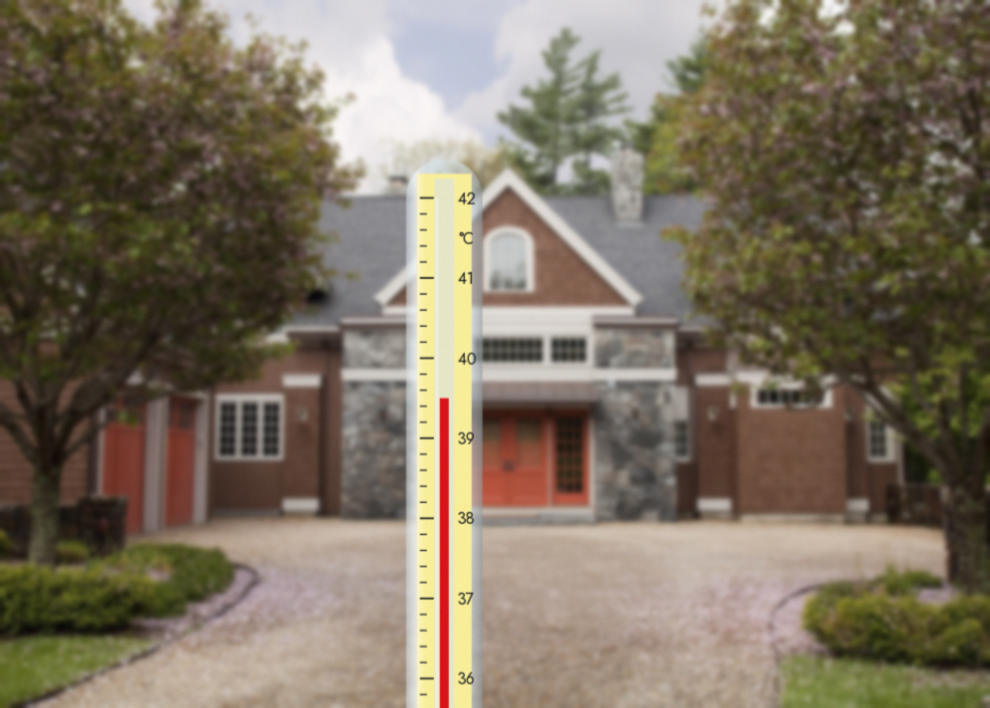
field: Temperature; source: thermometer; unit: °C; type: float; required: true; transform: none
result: 39.5 °C
